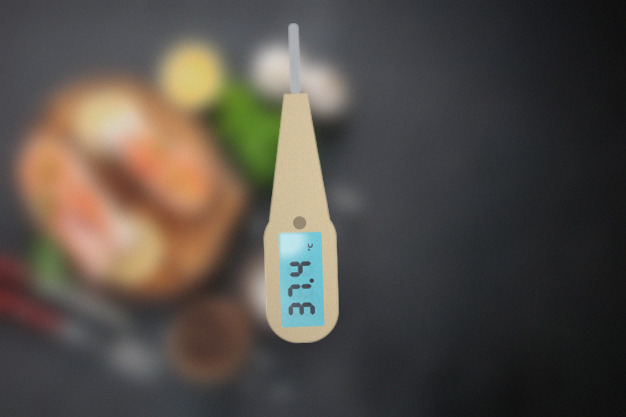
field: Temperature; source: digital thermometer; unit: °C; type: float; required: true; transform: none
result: 37.4 °C
